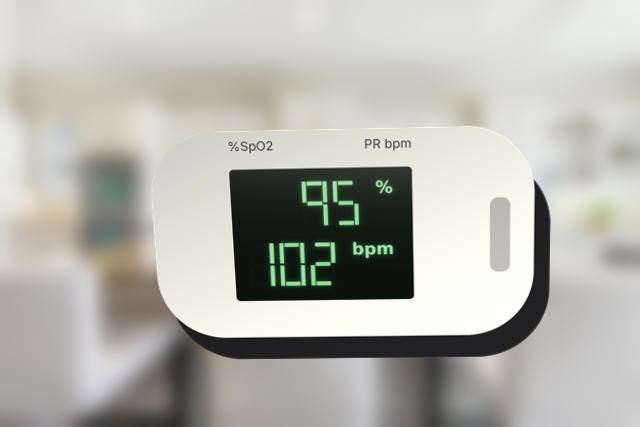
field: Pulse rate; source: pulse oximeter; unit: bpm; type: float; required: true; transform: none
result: 102 bpm
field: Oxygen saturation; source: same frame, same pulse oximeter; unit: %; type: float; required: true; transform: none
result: 95 %
